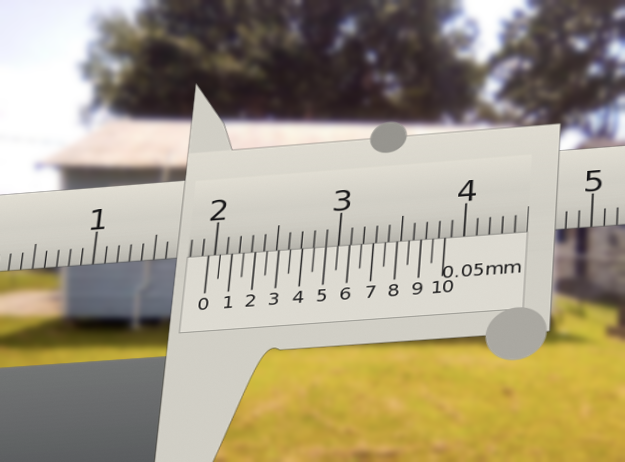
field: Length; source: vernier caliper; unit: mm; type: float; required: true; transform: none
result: 19.5 mm
